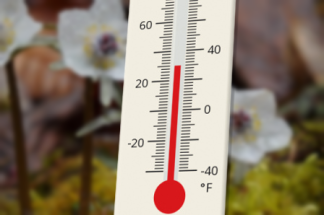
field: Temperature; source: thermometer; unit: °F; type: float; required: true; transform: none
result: 30 °F
